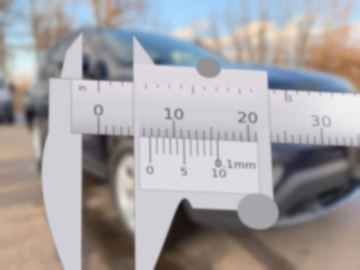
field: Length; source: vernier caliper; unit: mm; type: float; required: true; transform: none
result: 6.8 mm
